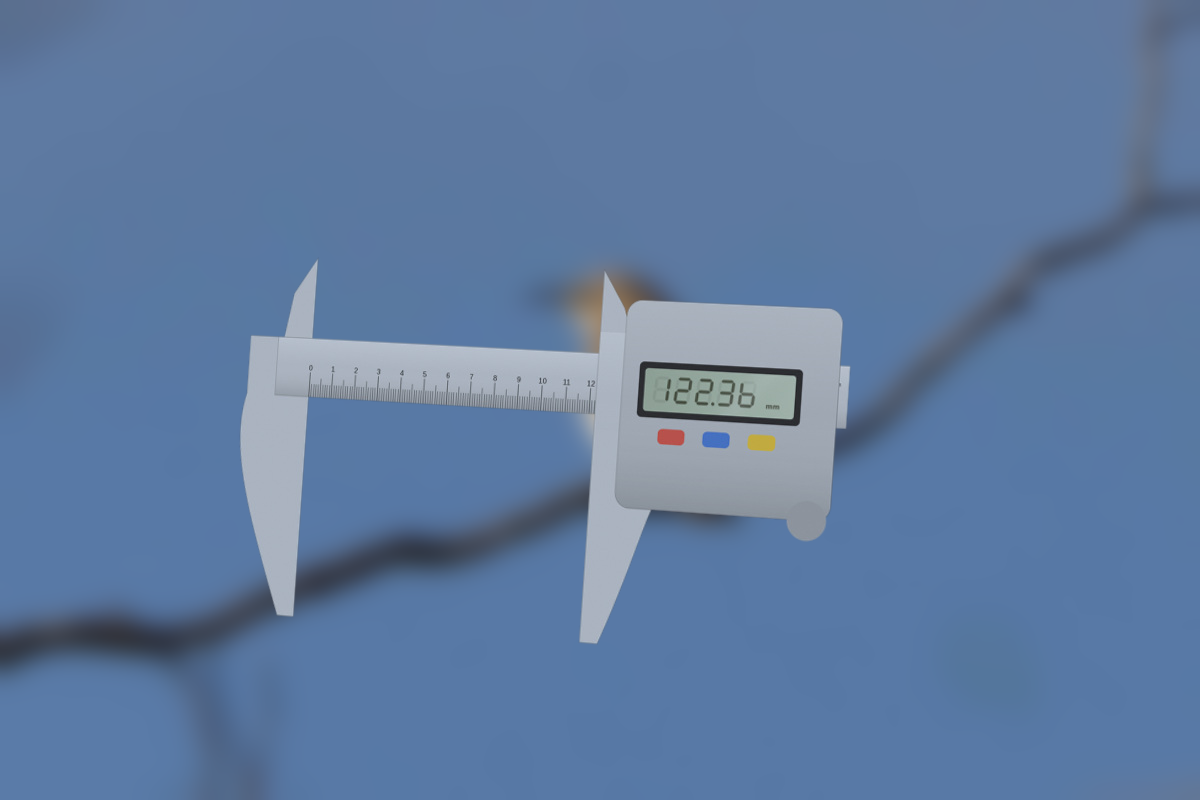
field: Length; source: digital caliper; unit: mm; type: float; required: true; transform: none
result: 122.36 mm
